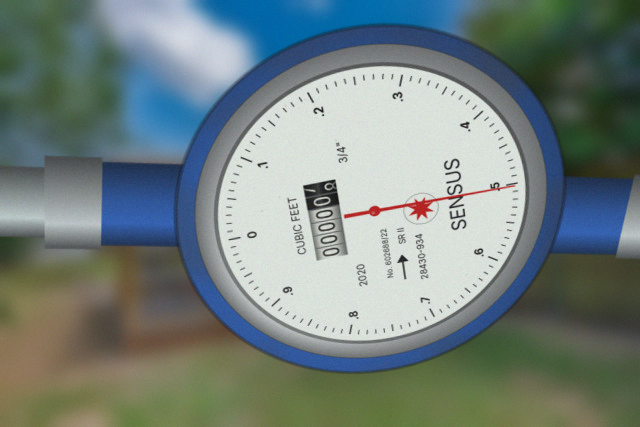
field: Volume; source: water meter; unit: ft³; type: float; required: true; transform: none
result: 7.50 ft³
